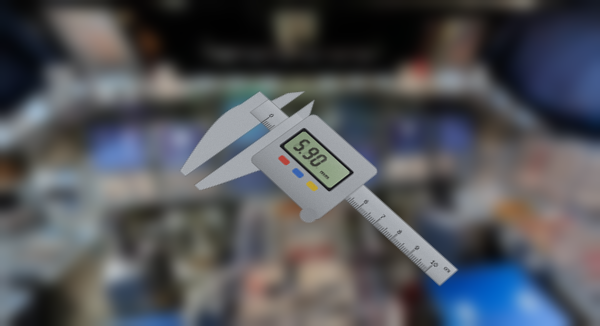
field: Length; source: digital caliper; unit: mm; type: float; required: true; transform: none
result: 5.90 mm
